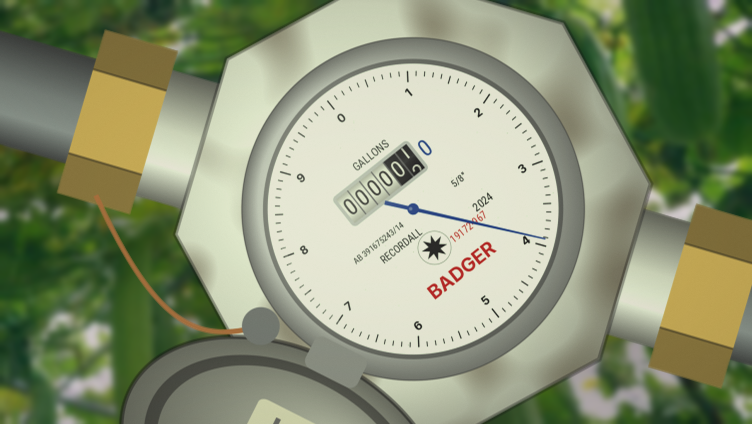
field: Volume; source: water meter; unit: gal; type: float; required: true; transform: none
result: 13.9 gal
